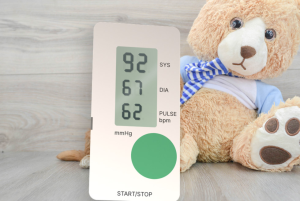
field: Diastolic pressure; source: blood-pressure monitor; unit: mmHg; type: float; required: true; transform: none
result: 67 mmHg
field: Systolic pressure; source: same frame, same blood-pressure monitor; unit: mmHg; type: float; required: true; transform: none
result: 92 mmHg
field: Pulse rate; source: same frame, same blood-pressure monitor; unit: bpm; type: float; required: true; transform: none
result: 62 bpm
